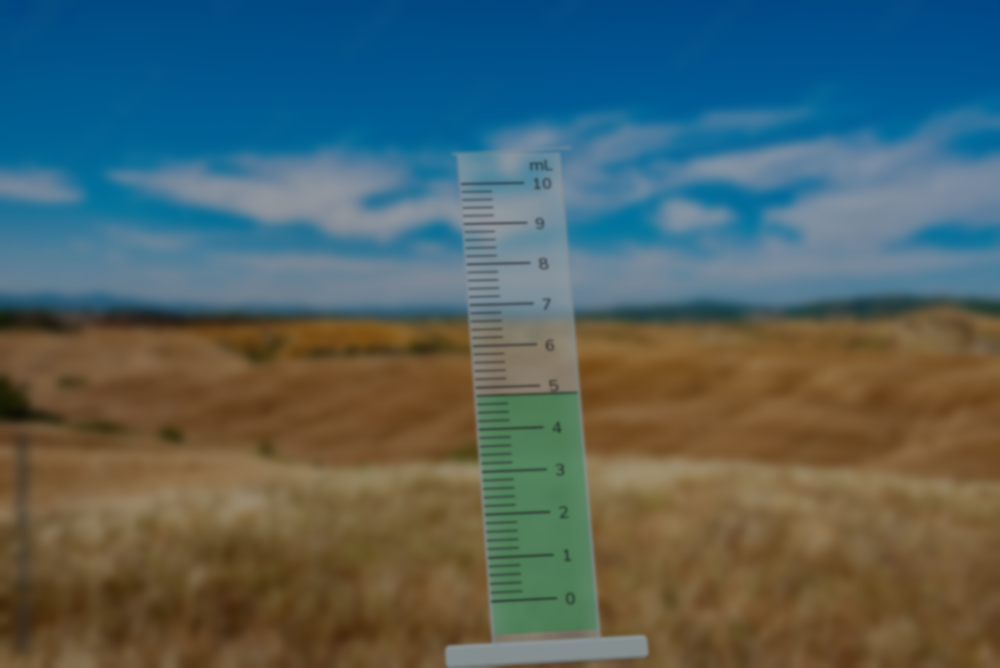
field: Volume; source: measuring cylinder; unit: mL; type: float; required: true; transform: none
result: 4.8 mL
